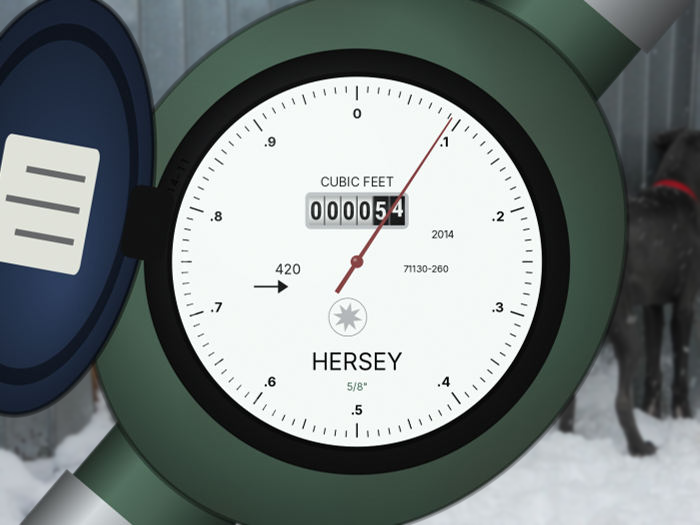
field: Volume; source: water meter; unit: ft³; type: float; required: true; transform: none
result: 54.09 ft³
